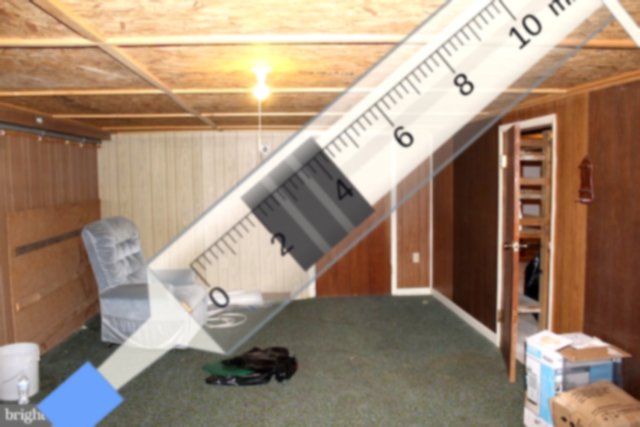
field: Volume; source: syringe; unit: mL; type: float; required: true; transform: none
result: 2 mL
